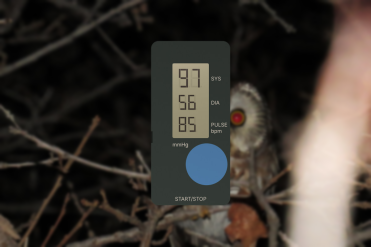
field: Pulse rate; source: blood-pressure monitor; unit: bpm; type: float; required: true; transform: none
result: 85 bpm
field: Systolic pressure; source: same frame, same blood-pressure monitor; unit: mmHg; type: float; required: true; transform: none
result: 97 mmHg
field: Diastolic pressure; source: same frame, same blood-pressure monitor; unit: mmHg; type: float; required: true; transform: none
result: 56 mmHg
